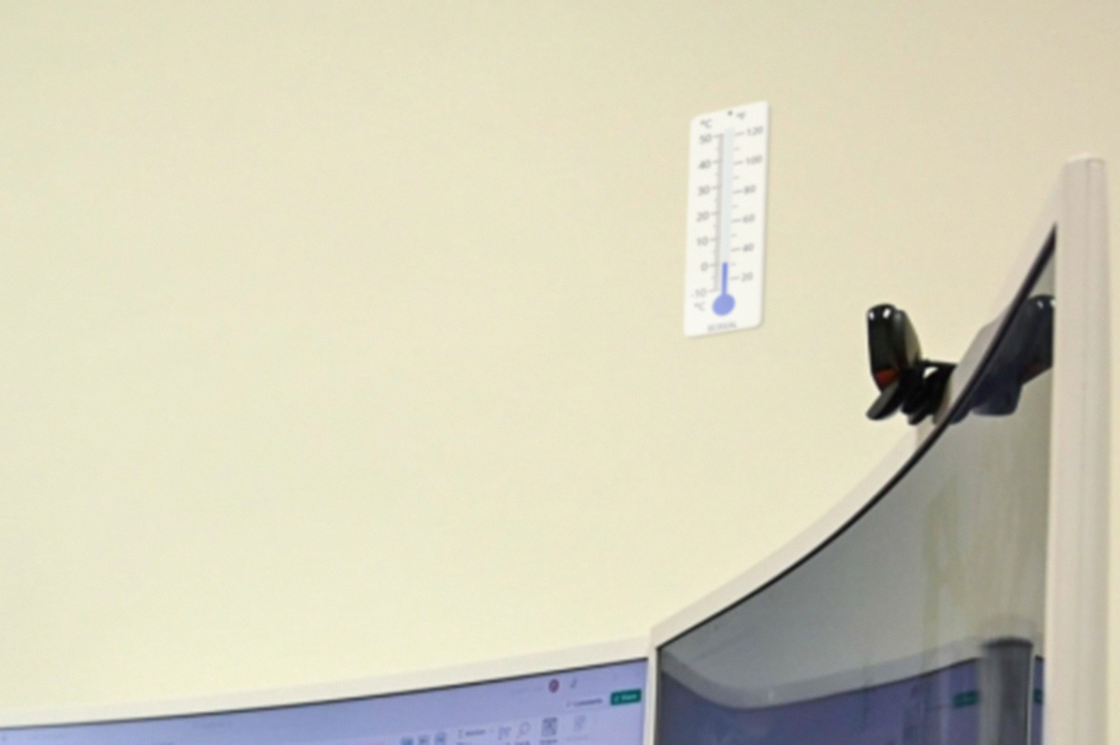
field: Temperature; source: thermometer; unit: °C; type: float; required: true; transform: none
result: 0 °C
